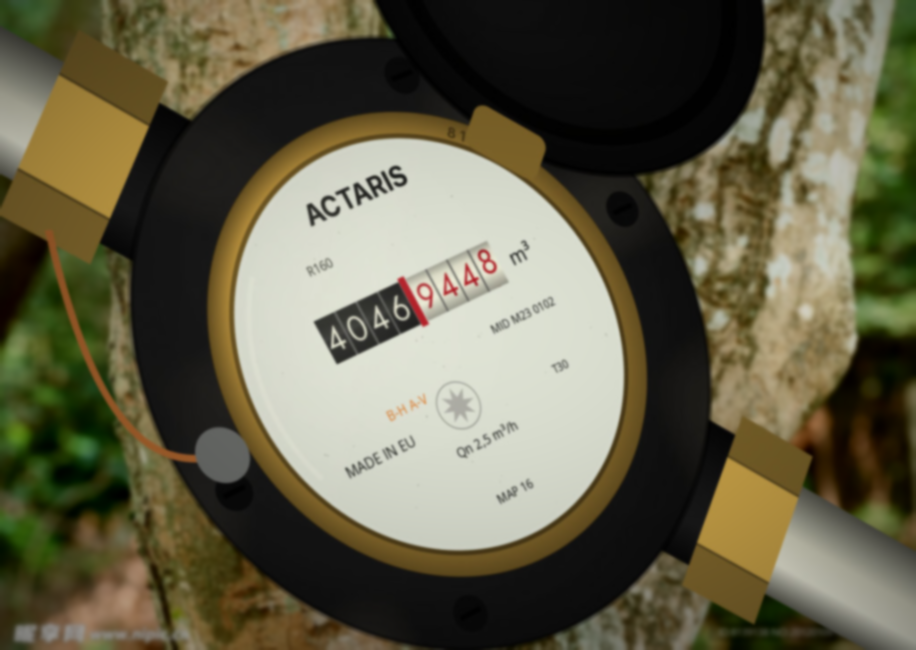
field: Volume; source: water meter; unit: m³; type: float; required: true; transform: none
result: 4046.9448 m³
